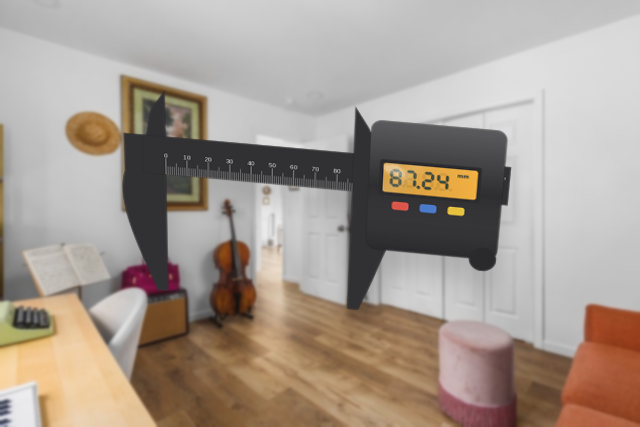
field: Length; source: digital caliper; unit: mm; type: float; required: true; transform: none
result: 87.24 mm
